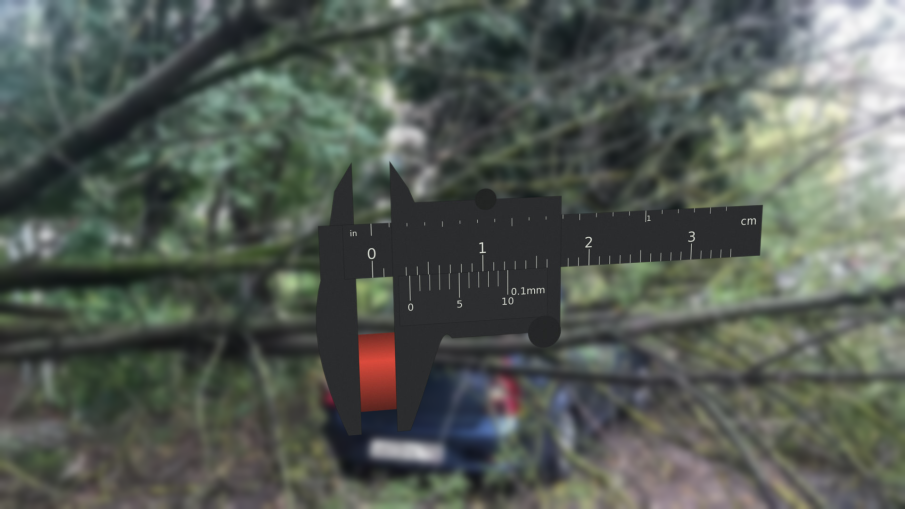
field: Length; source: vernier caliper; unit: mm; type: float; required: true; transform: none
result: 3.3 mm
